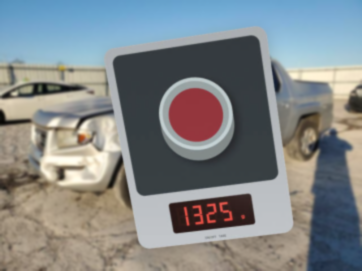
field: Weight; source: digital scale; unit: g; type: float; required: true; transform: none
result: 1325 g
